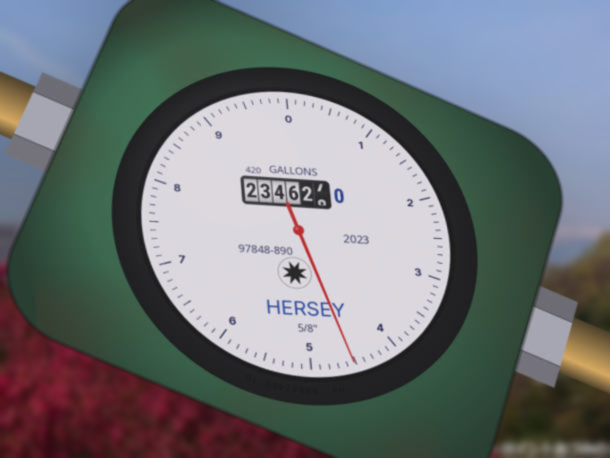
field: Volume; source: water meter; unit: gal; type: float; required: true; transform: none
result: 2346274.5 gal
